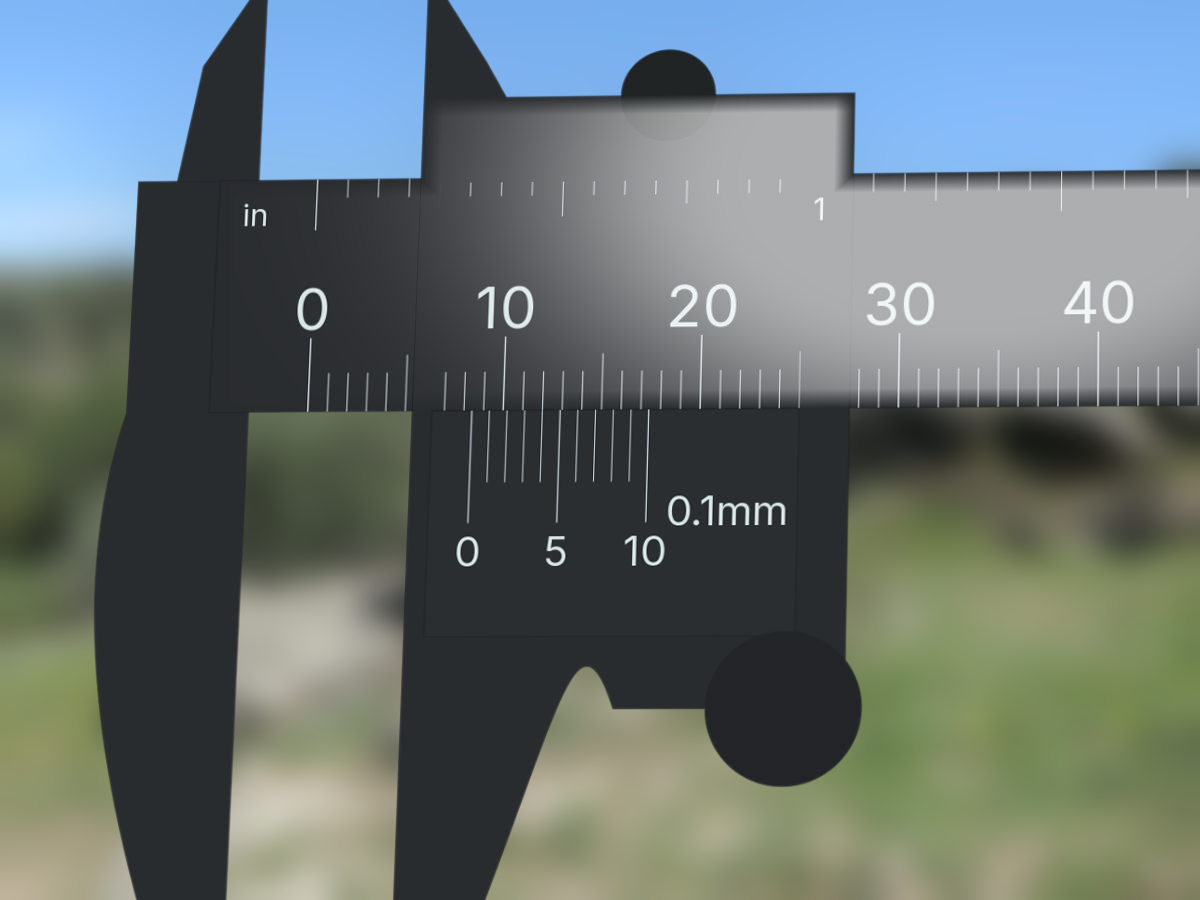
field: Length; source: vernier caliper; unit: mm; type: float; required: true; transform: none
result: 8.4 mm
